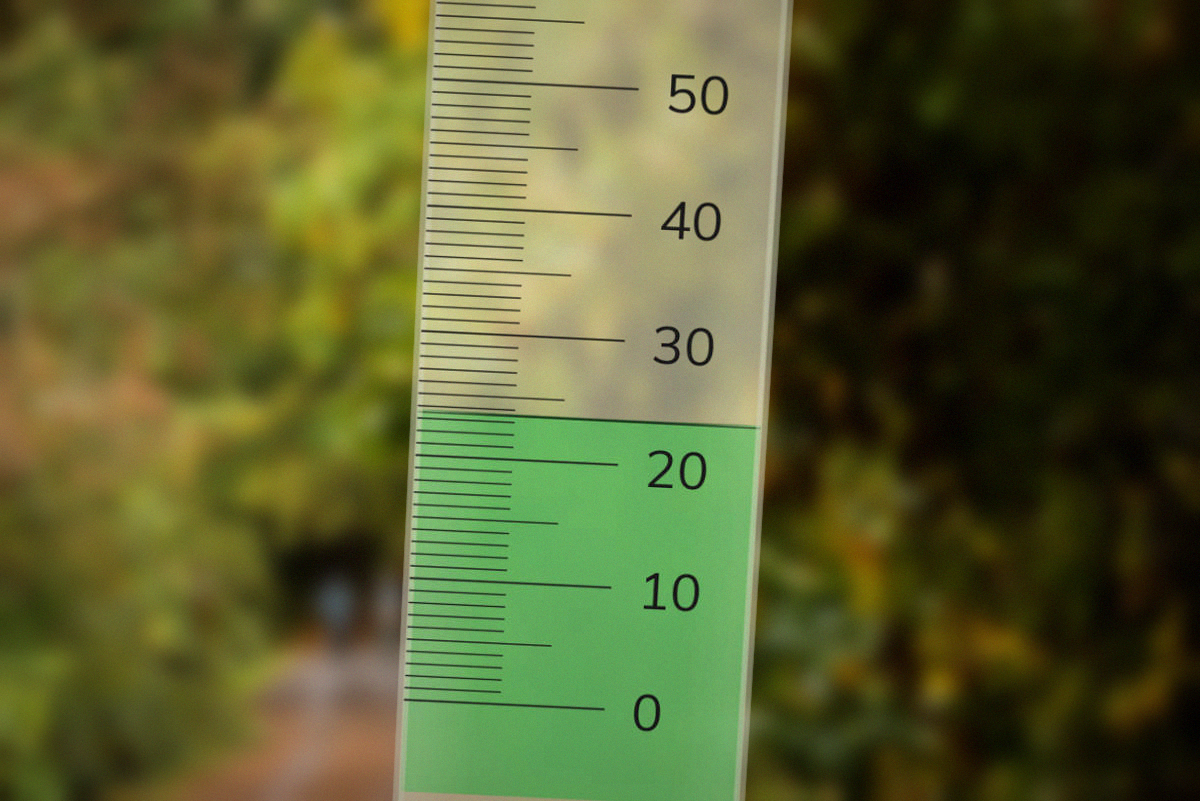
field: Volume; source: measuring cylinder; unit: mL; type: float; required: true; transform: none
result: 23.5 mL
